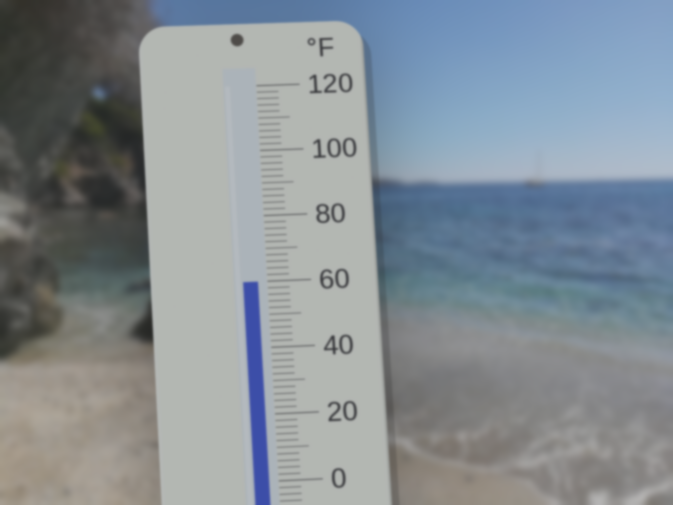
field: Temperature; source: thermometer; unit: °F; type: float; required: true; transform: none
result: 60 °F
